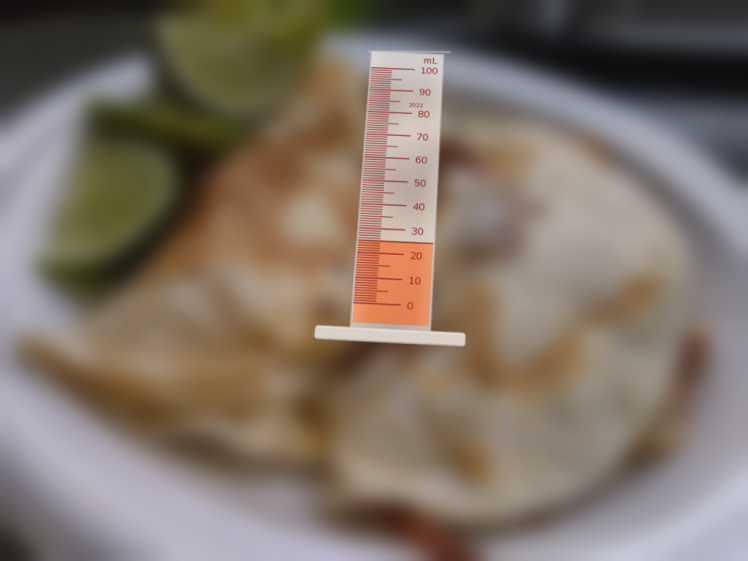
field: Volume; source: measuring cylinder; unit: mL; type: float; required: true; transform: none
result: 25 mL
